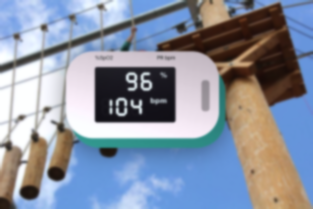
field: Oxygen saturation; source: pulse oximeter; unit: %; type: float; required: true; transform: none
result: 96 %
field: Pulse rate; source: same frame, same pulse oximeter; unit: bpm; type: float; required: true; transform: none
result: 104 bpm
